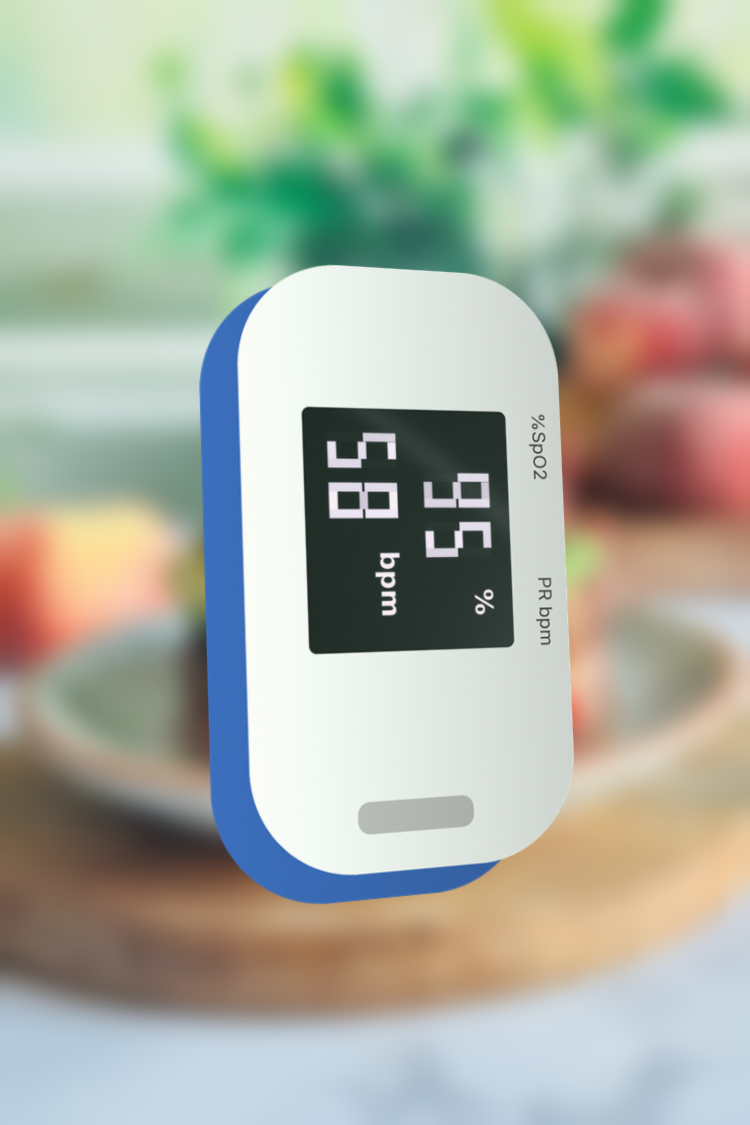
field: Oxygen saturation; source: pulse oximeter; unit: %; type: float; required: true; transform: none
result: 95 %
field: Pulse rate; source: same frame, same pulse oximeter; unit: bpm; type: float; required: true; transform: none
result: 58 bpm
